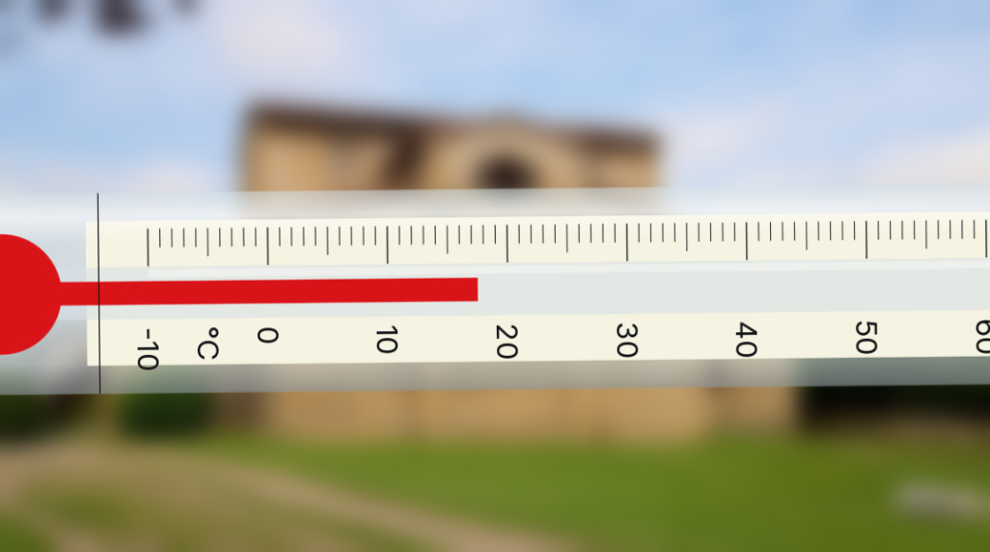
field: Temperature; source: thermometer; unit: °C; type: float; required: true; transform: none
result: 17.5 °C
